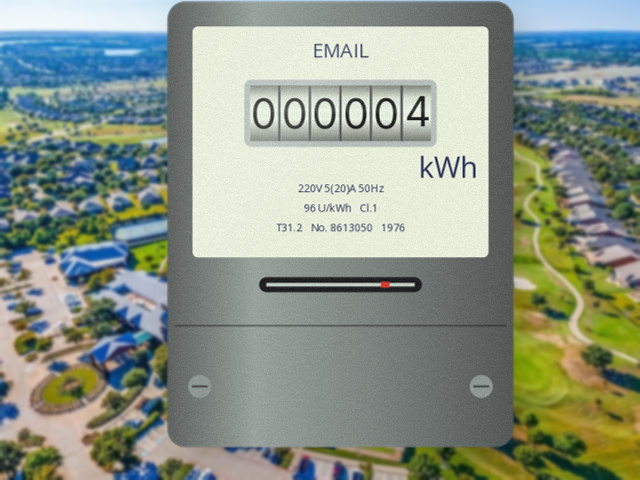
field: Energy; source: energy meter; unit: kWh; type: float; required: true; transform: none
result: 4 kWh
